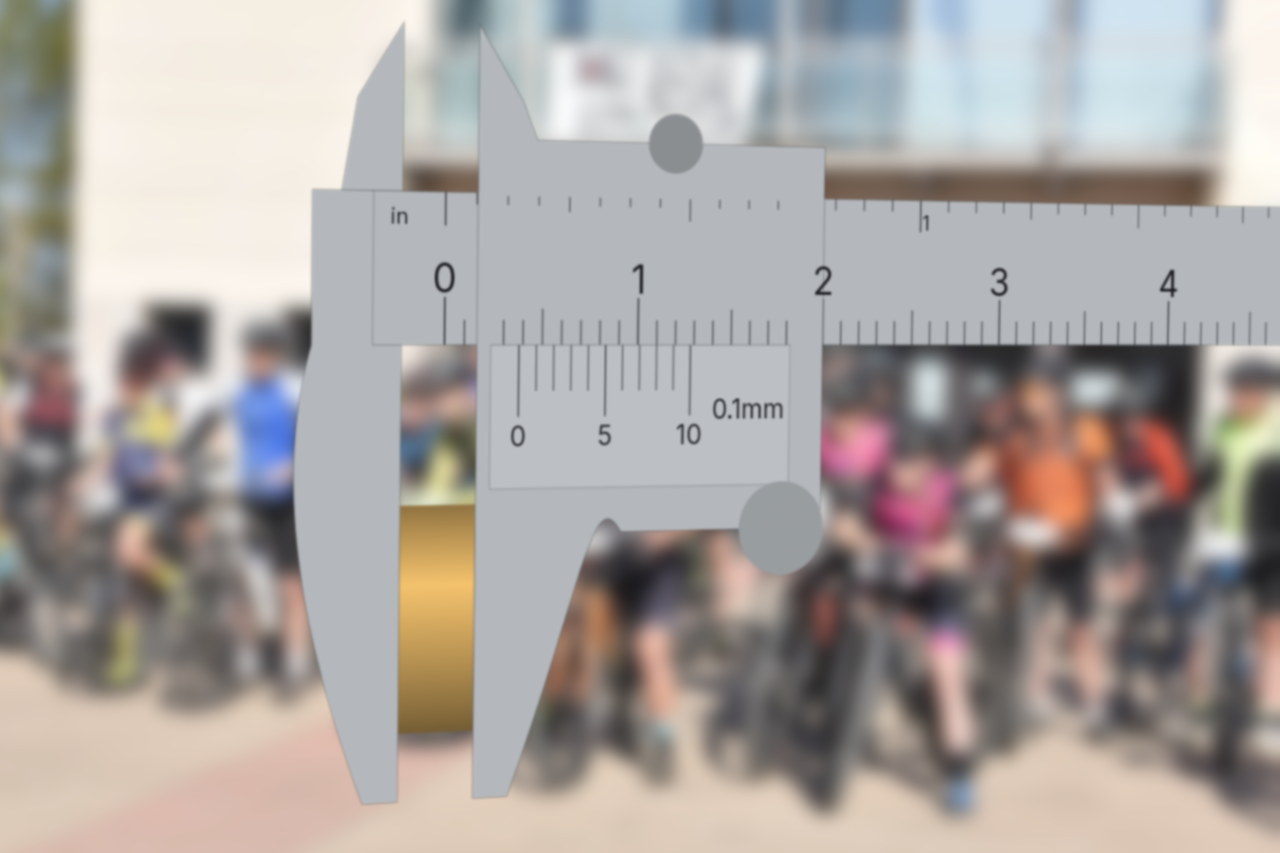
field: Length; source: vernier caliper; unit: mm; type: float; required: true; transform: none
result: 3.8 mm
